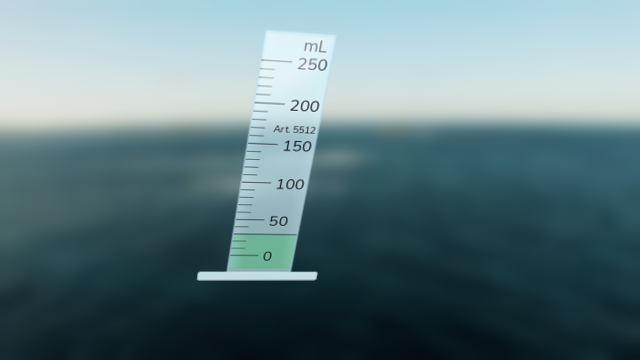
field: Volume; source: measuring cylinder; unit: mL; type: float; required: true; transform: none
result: 30 mL
